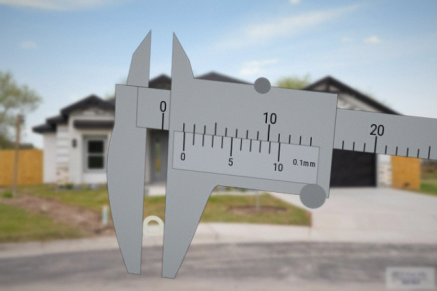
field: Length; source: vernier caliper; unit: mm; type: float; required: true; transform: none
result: 2.1 mm
